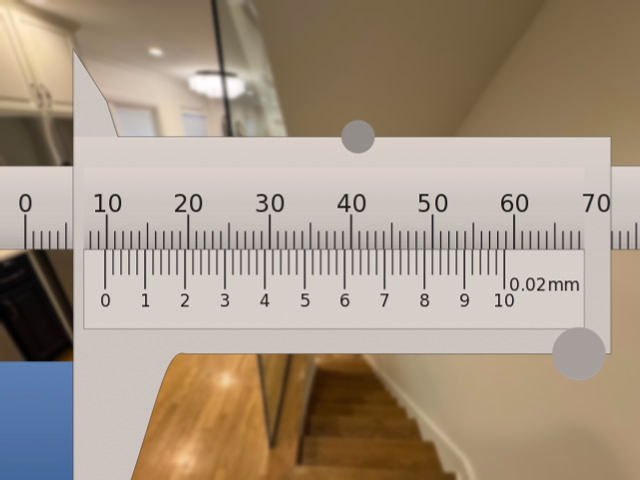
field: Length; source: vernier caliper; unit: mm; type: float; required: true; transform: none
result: 9.8 mm
